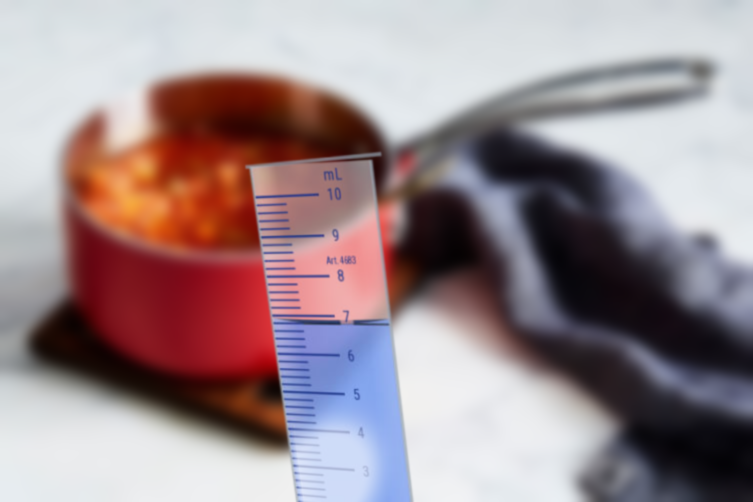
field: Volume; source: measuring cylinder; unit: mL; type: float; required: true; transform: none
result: 6.8 mL
